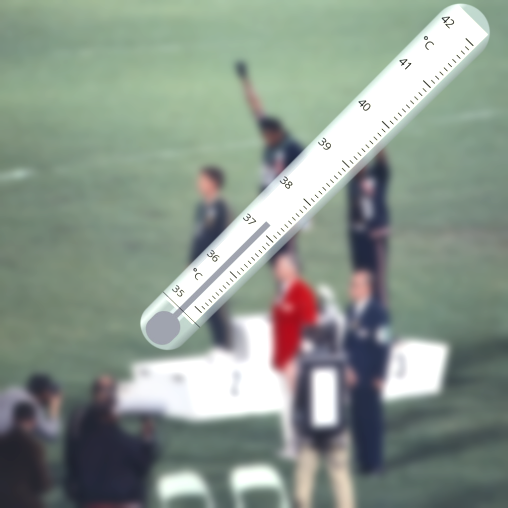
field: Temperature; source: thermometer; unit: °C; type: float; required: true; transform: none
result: 37.2 °C
